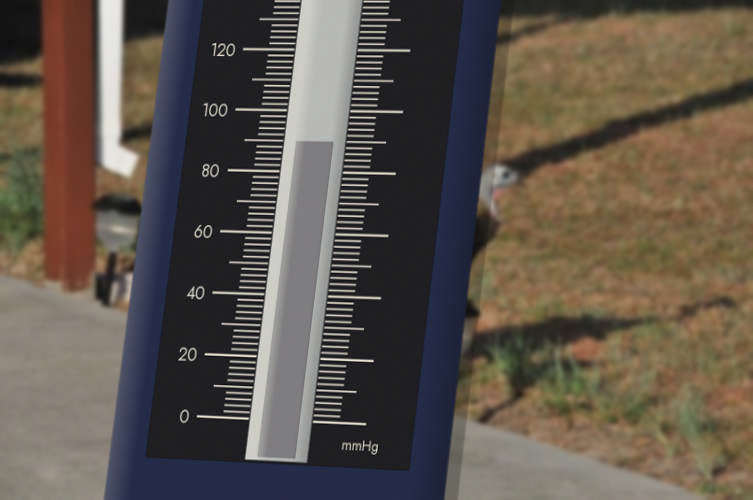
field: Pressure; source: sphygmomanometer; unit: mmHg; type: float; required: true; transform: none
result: 90 mmHg
